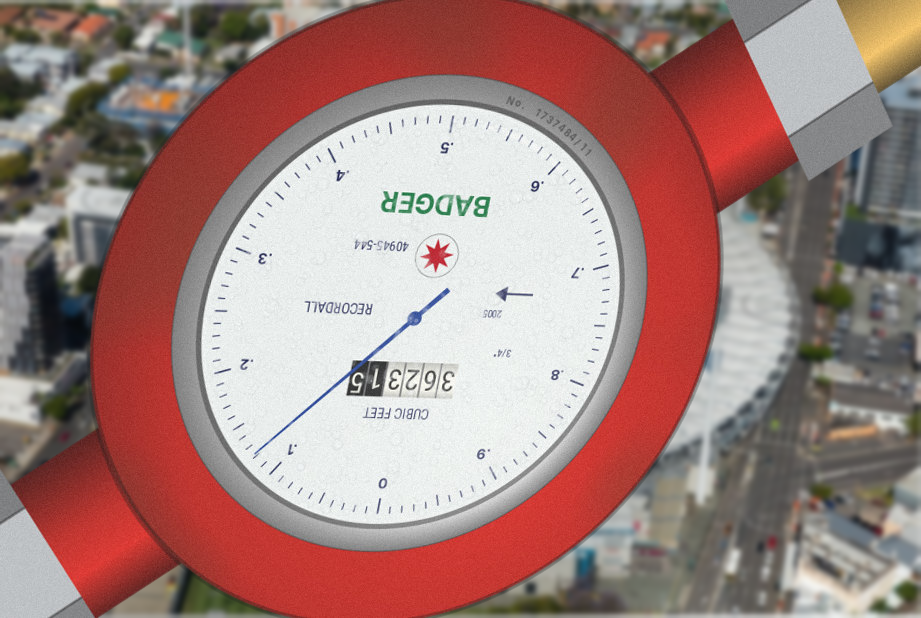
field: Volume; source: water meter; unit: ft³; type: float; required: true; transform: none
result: 362315.12 ft³
